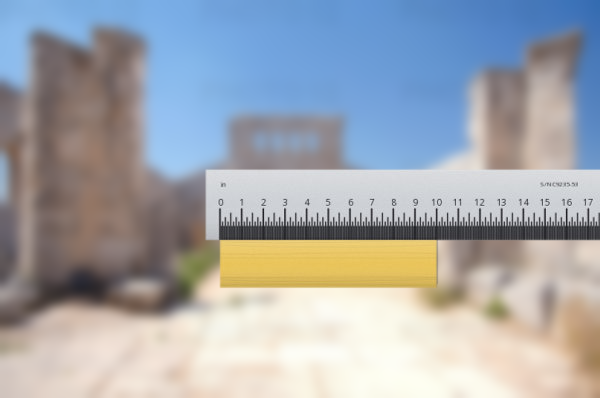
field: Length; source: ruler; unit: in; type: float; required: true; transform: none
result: 10 in
